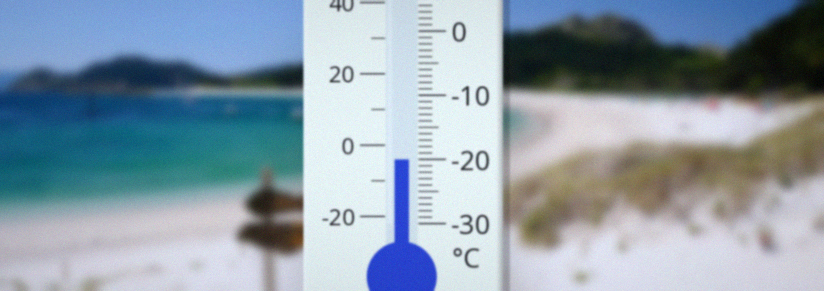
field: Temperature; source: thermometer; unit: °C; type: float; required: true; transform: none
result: -20 °C
